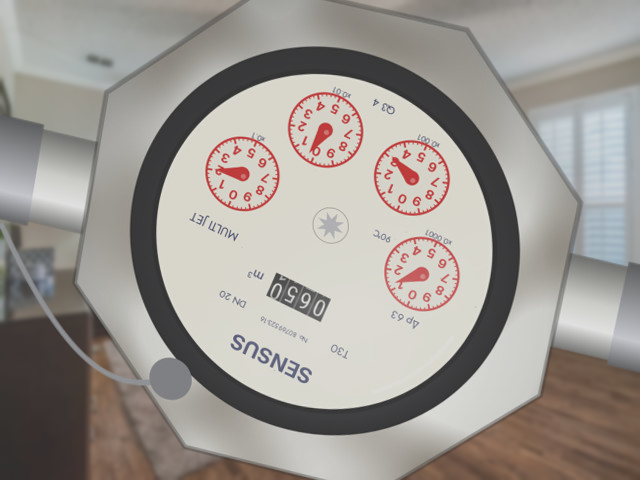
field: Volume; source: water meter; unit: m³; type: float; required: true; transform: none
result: 650.2031 m³
